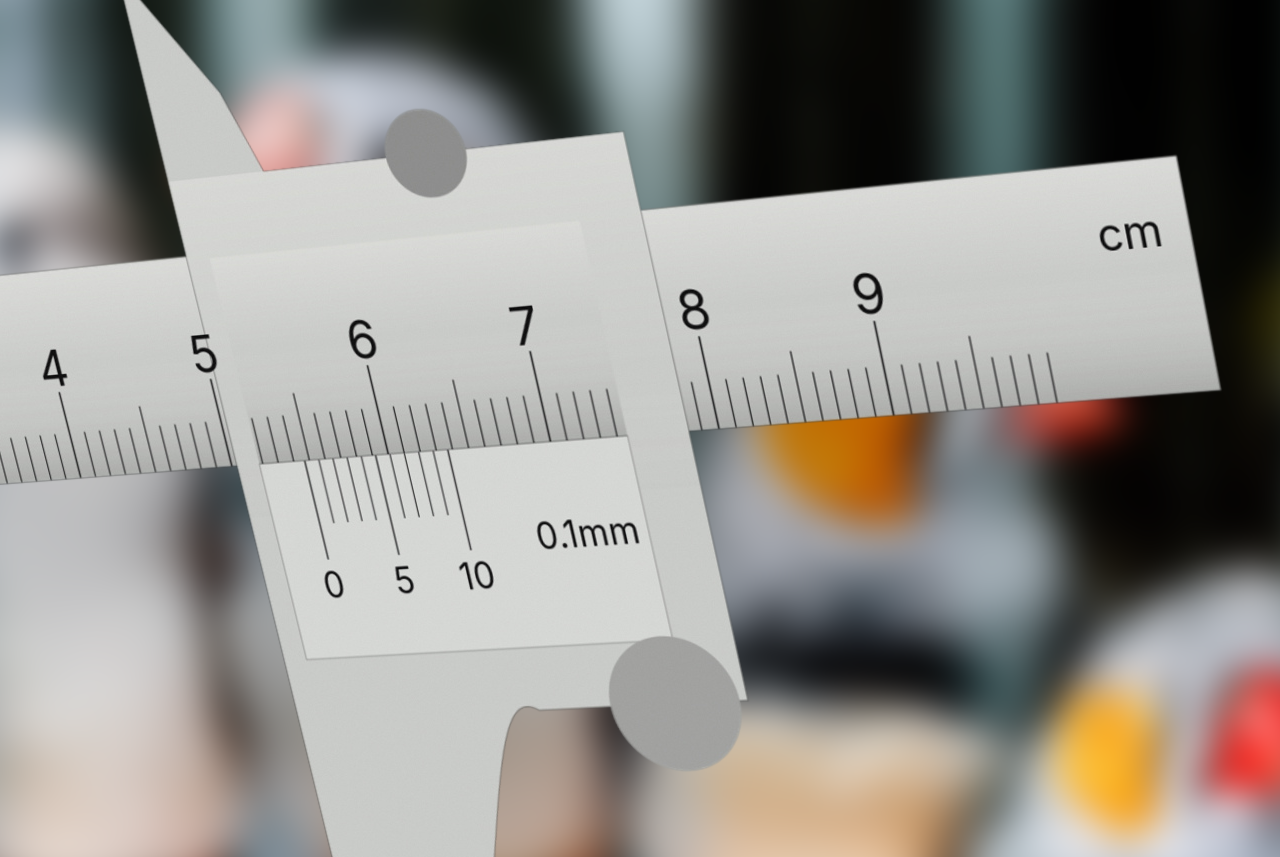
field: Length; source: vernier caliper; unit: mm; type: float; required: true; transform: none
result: 54.7 mm
